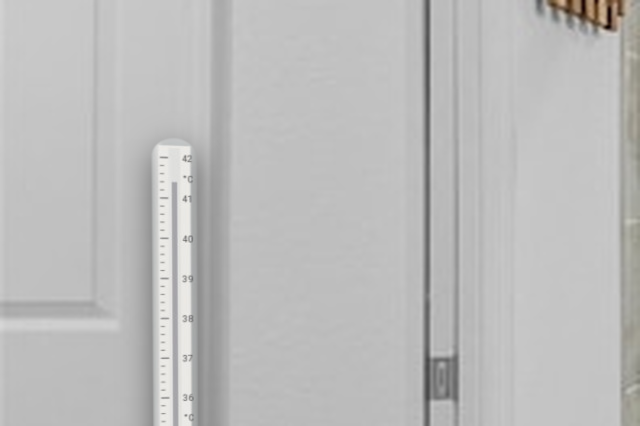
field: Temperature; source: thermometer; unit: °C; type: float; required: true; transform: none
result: 41.4 °C
